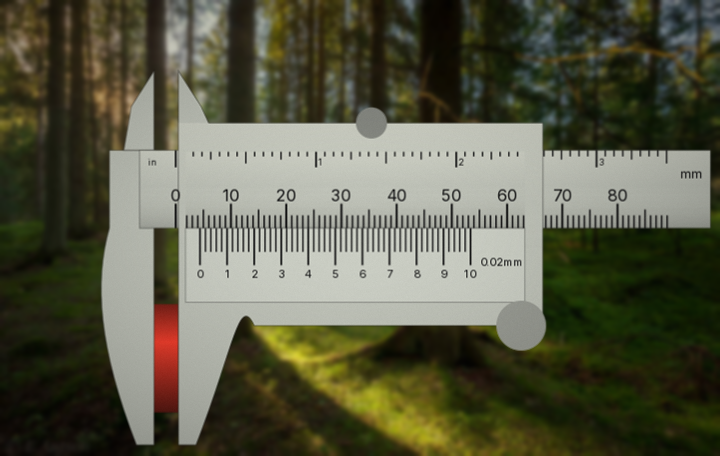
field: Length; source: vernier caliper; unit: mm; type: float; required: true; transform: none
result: 4.4 mm
